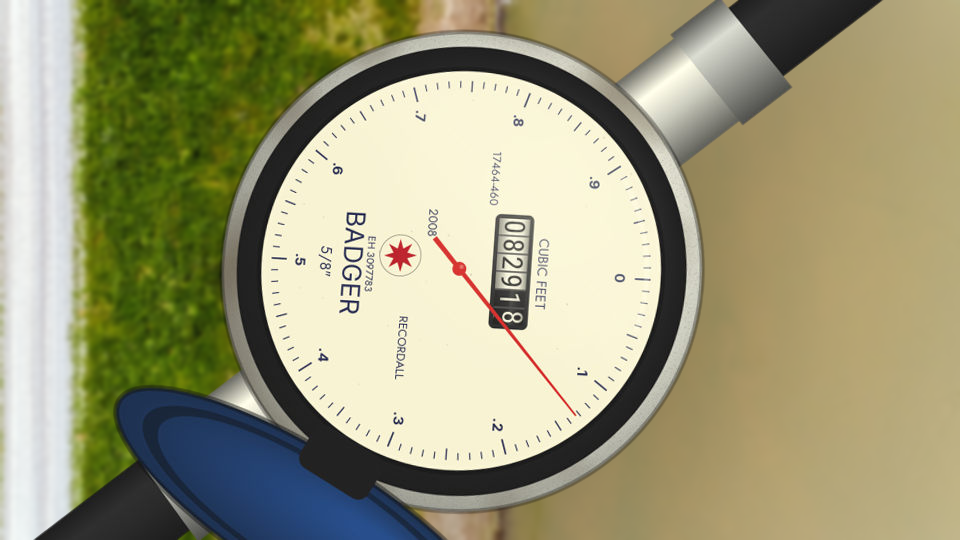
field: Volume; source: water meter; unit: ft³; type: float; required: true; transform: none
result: 82918.13 ft³
